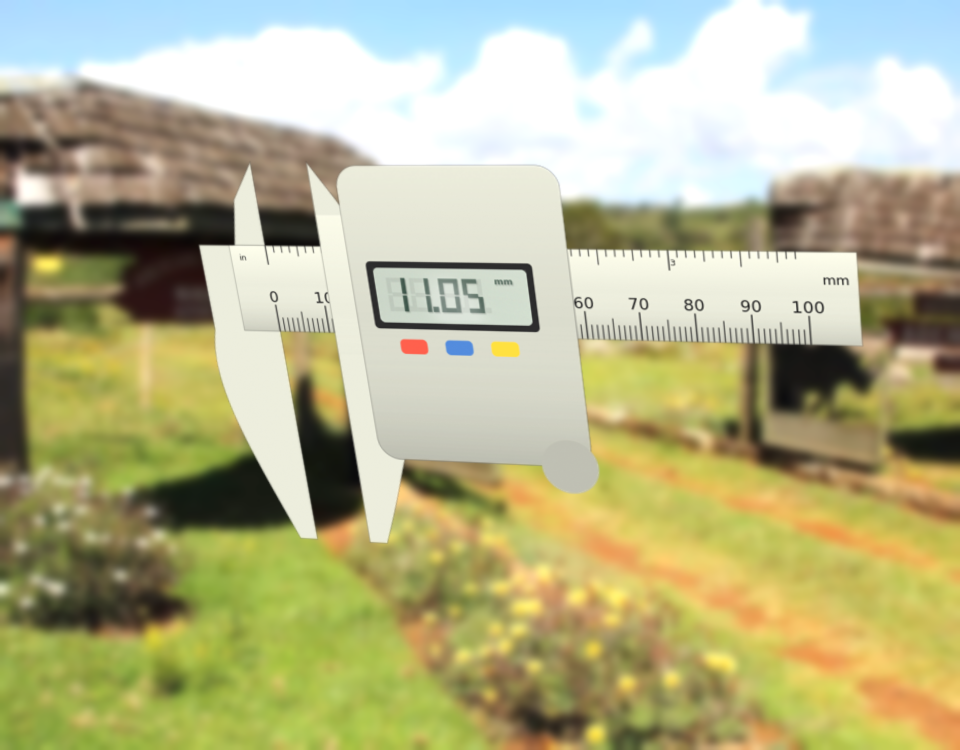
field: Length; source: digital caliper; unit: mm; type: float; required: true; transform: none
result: 11.05 mm
